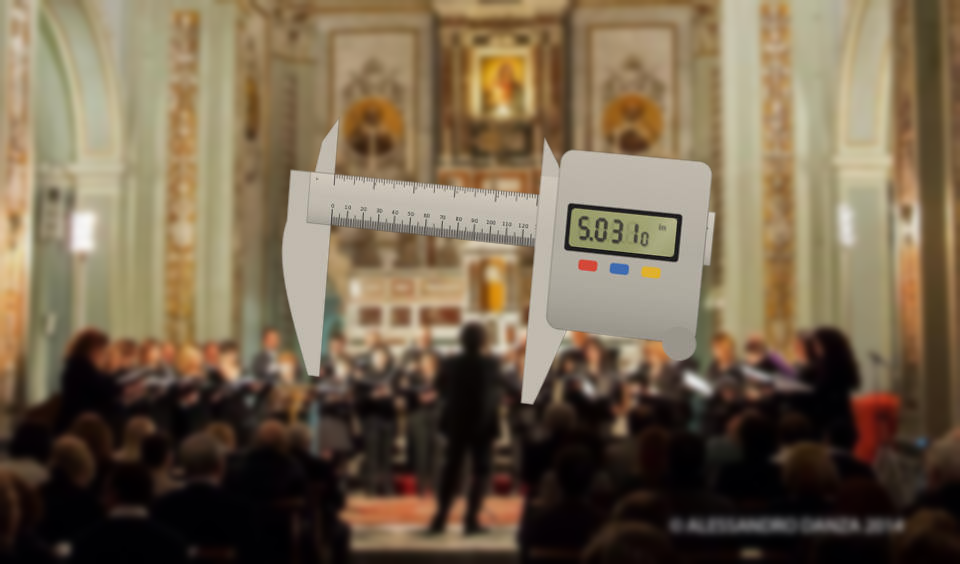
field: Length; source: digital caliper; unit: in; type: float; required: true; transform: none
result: 5.0310 in
